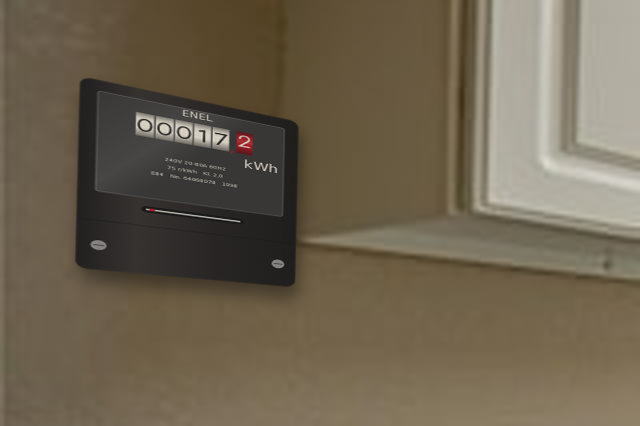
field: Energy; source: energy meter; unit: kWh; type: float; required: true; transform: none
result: 17.2 kWh
